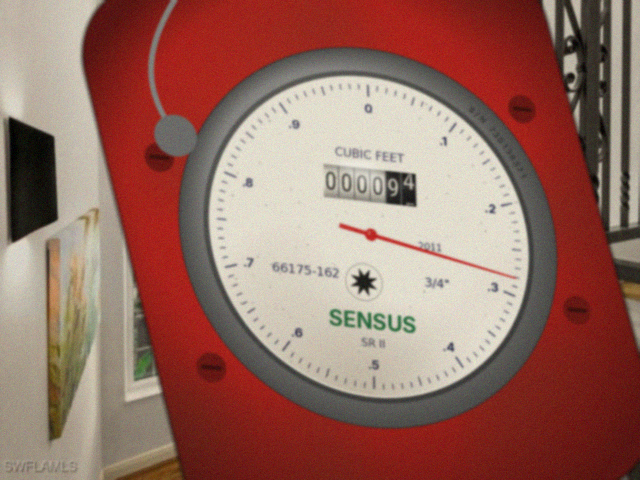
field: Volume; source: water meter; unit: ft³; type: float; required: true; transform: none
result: 94.28 ft³
